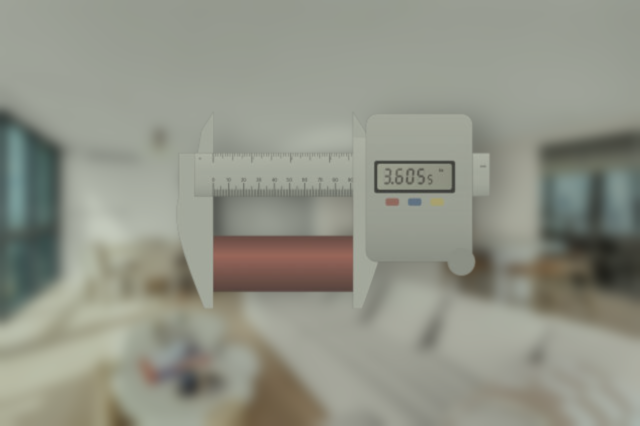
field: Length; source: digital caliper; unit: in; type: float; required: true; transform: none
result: 3.6055 in
